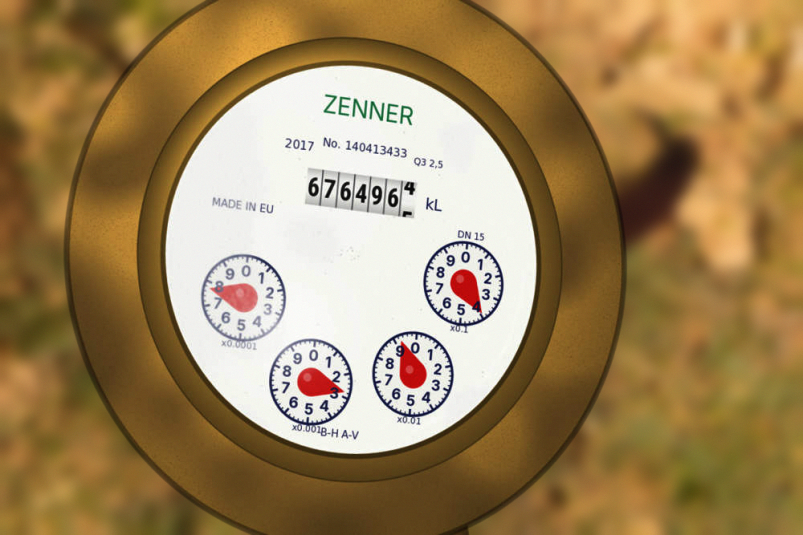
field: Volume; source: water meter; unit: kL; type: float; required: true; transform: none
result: 6764964.3927 kL
